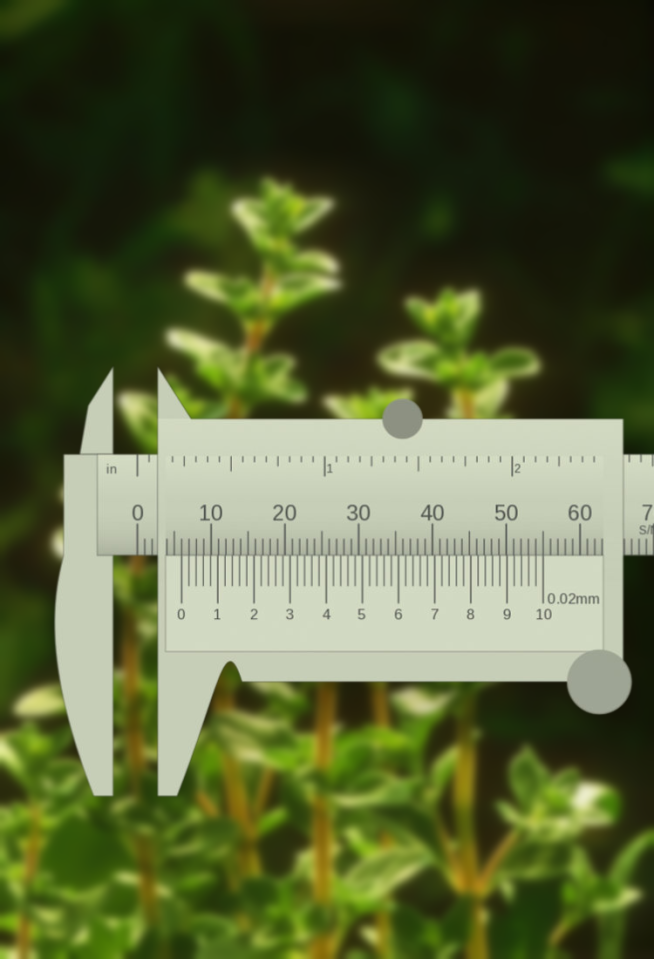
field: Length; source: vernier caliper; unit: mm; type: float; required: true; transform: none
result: 6.0 mm
